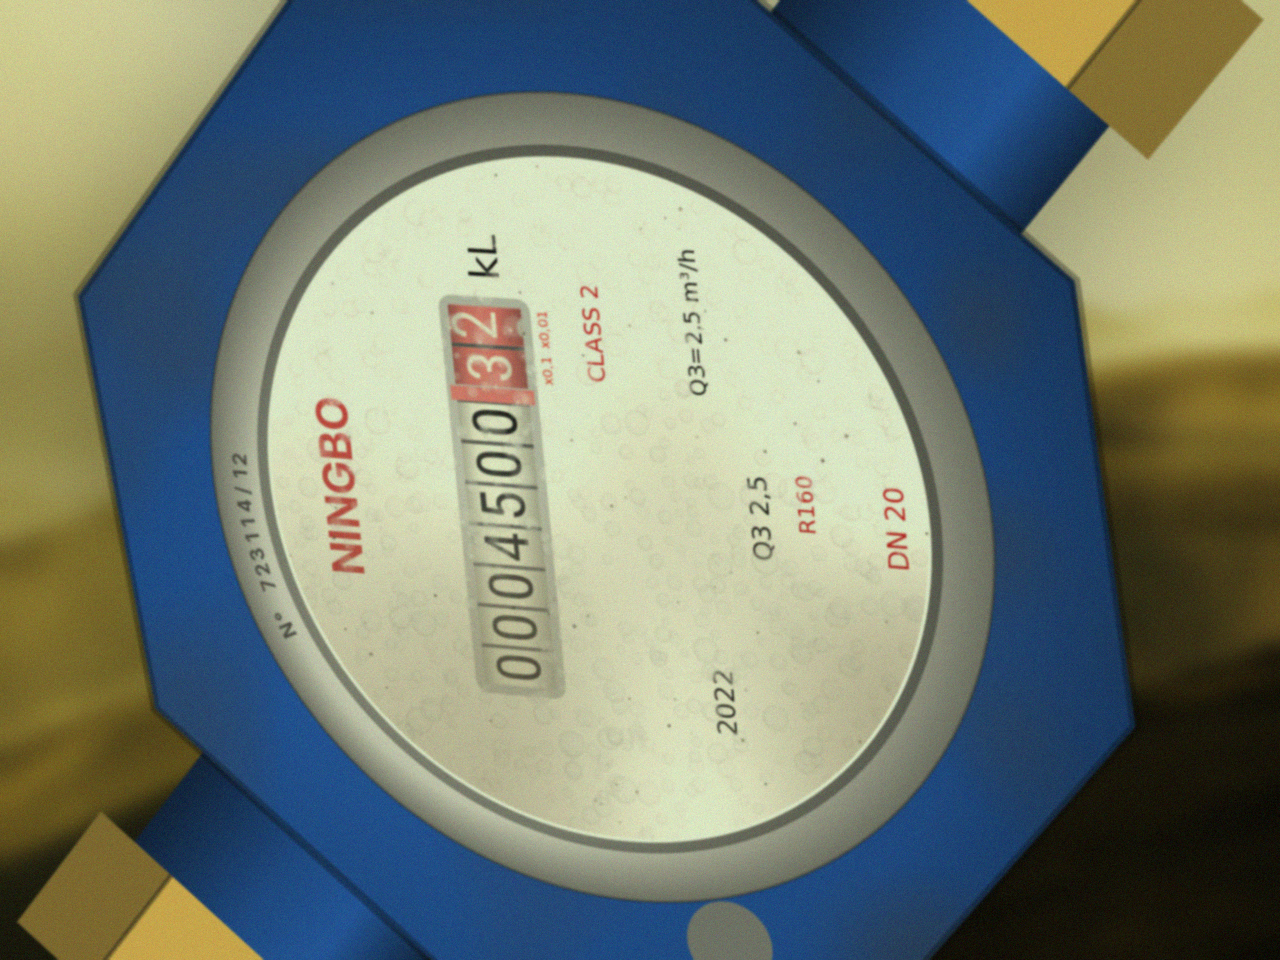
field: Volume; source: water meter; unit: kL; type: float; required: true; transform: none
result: 4500.32 kL
